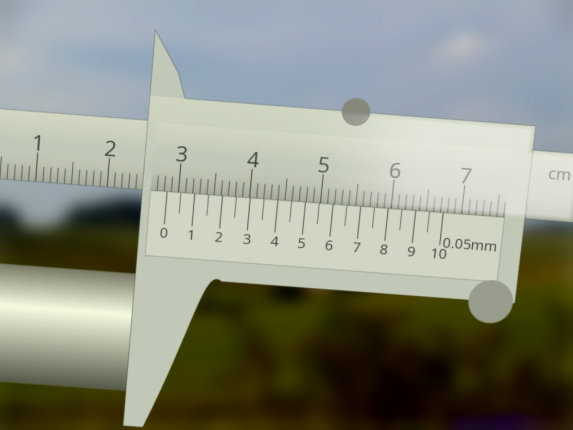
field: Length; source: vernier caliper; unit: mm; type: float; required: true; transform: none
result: 28.4 mm
